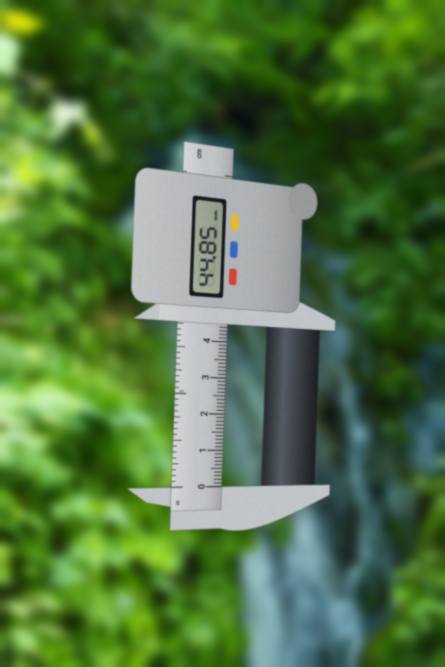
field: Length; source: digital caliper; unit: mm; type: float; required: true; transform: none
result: 44.85 mm
